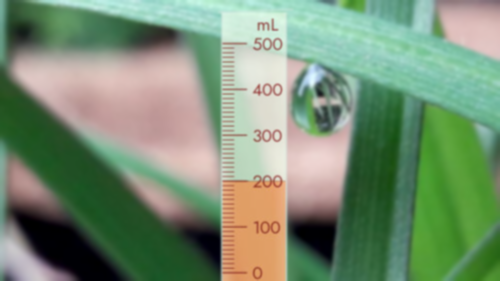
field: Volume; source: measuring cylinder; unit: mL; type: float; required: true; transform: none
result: 200 mL
